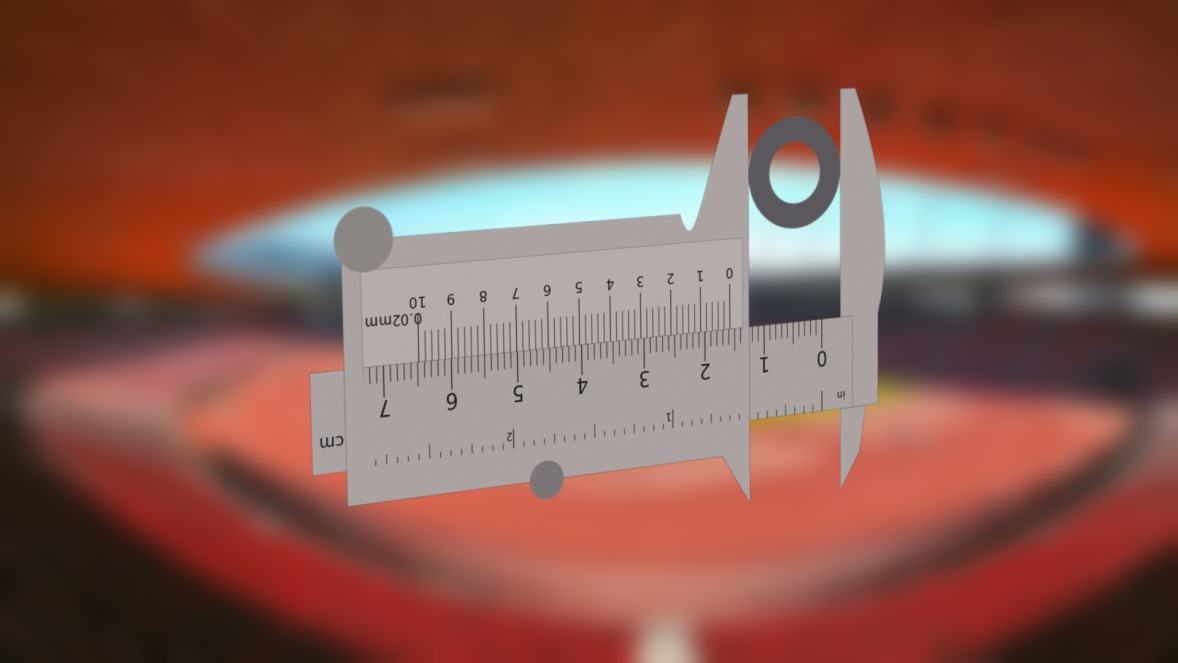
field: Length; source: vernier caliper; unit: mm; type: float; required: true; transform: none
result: 15.8 mm
